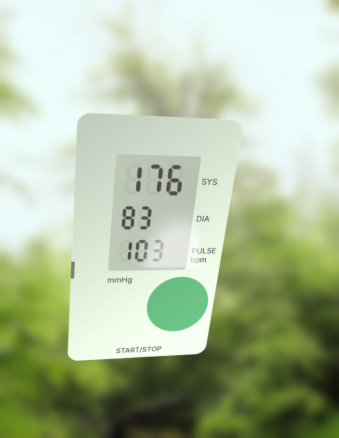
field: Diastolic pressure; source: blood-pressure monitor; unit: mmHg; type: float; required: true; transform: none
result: 83 mmHg
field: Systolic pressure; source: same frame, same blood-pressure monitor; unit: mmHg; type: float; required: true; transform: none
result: 176 mmHg
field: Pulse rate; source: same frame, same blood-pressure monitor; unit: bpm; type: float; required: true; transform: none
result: 103 bpm
